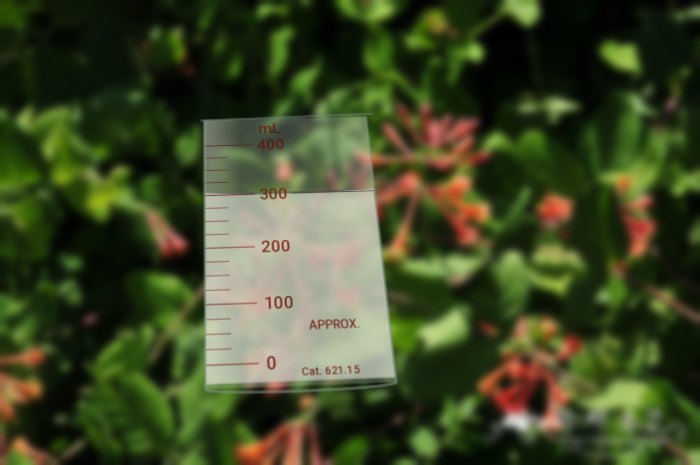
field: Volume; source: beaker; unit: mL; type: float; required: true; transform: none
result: 300 mL
